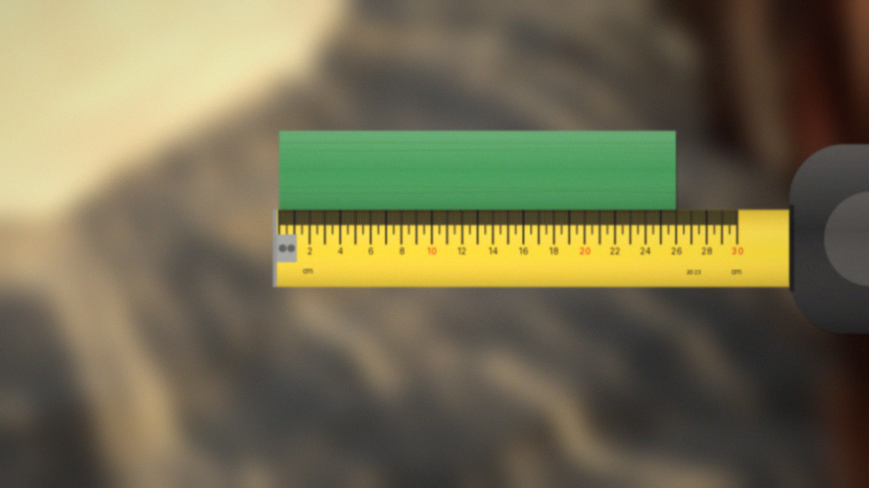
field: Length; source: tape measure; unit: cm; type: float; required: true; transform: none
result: 26 cm
